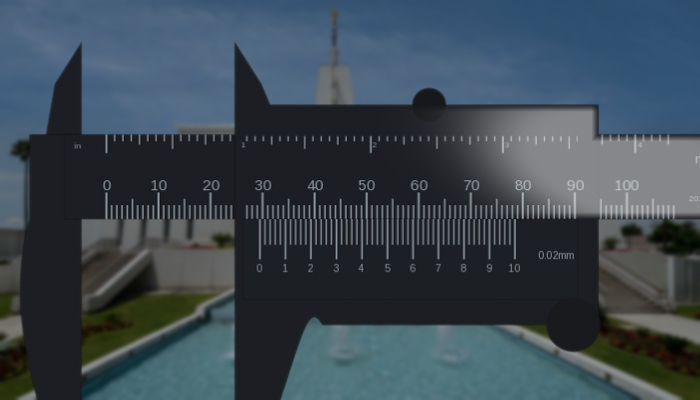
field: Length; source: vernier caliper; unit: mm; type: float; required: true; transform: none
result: 29.5 mm
